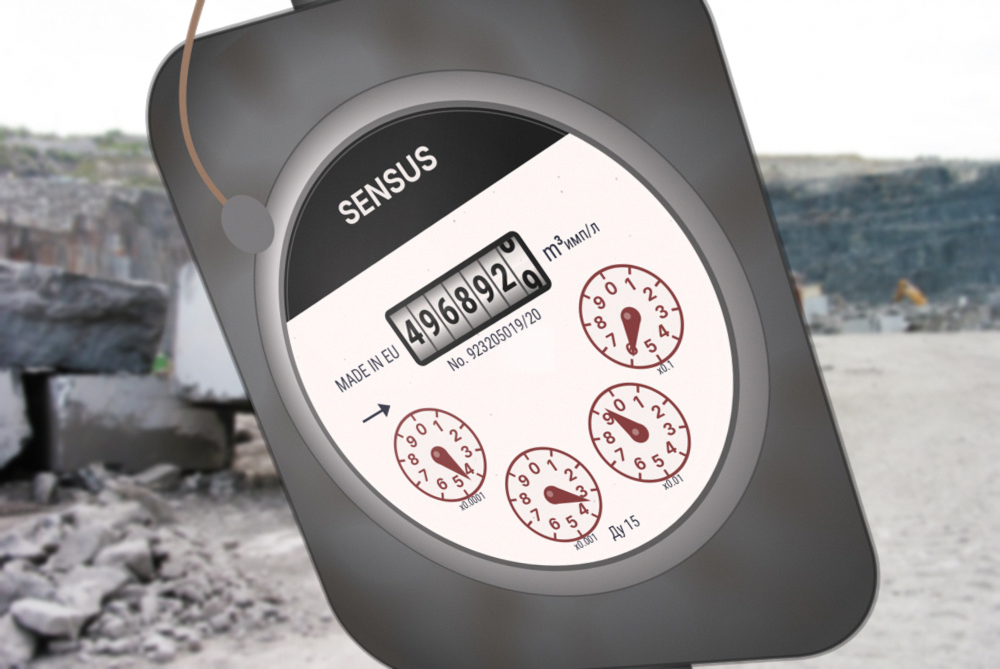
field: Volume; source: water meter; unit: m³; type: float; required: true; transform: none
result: 4968928.5934 m³
